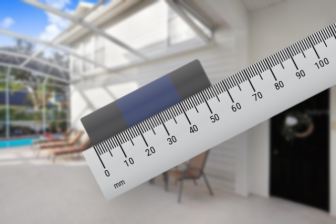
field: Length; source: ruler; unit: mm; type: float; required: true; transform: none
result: 55 mm
